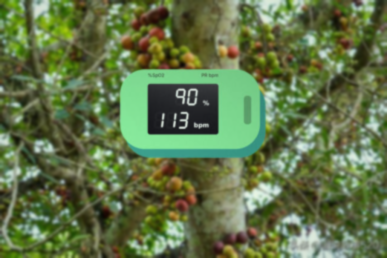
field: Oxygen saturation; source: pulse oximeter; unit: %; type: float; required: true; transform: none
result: 90 %
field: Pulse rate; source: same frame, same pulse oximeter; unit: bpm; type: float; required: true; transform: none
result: 113 bpm
